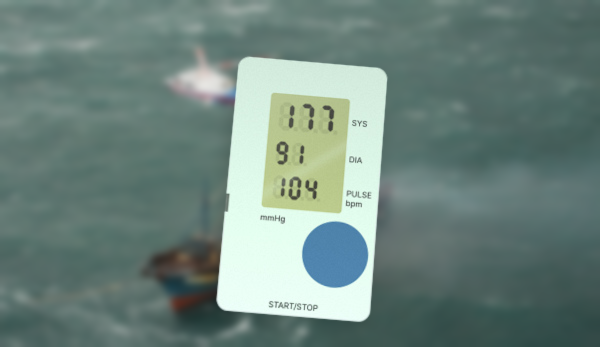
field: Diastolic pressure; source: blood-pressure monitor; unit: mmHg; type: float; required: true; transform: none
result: 91 mmHg
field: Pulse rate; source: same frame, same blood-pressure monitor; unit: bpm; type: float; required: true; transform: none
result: 104 bpm
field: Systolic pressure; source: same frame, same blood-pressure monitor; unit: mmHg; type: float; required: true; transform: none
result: 177 mmHg
